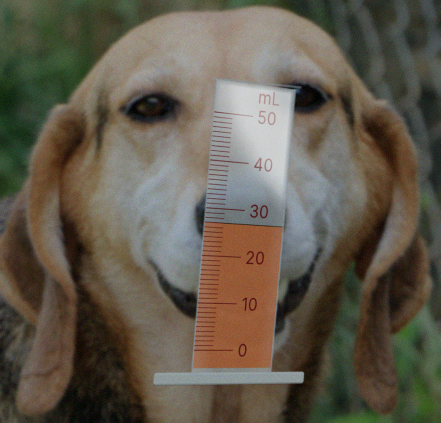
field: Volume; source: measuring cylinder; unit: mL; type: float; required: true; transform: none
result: 27 mL
